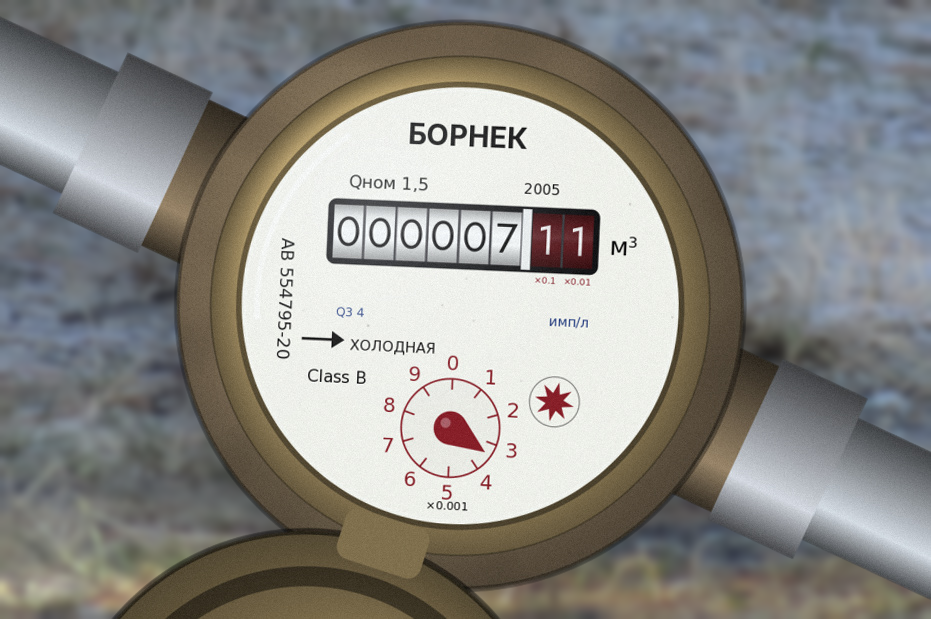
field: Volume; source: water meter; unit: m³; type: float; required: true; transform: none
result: 7.113 m³
